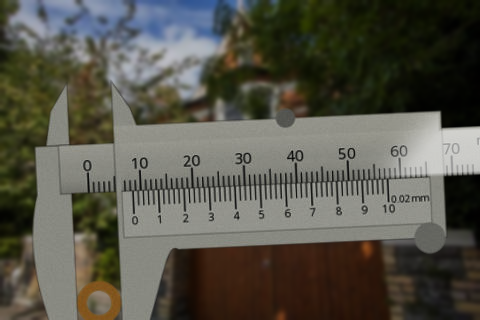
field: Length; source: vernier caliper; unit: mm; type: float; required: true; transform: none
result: 8.5 mm
